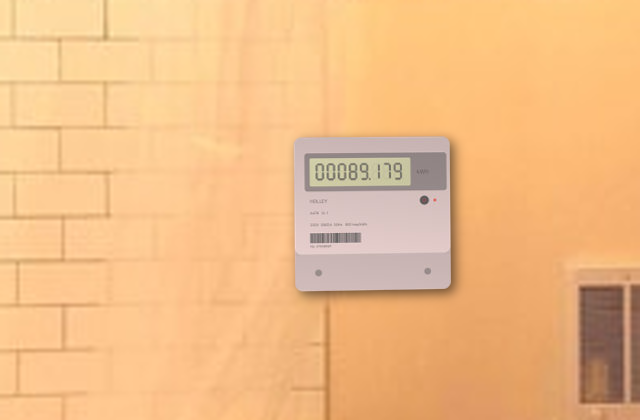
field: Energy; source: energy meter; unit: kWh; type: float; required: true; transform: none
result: 89.179 kWh
